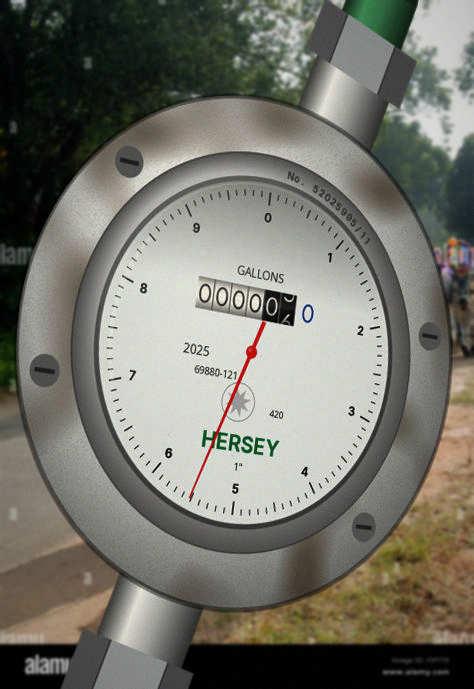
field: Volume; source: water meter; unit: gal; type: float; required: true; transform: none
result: 55.5 gal
